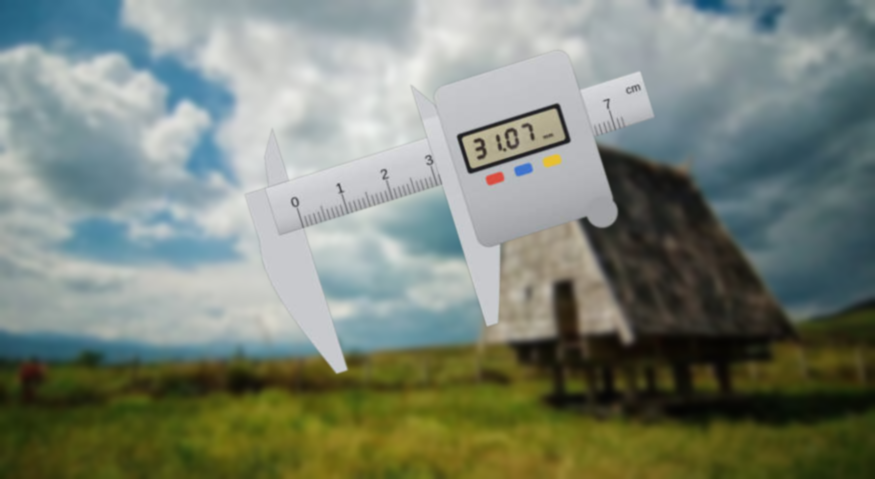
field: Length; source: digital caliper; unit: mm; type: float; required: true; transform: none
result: 31.07 mm
